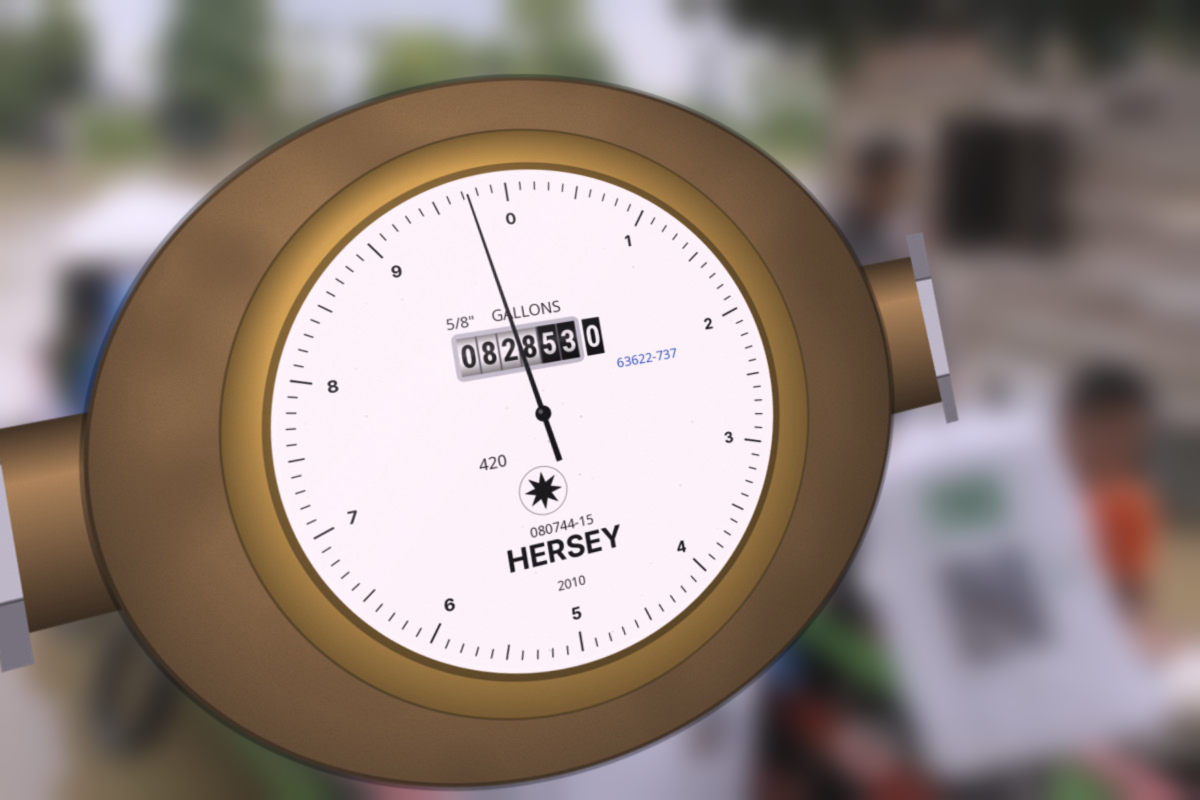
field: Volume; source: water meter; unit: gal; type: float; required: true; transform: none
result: 828529.7 gal
